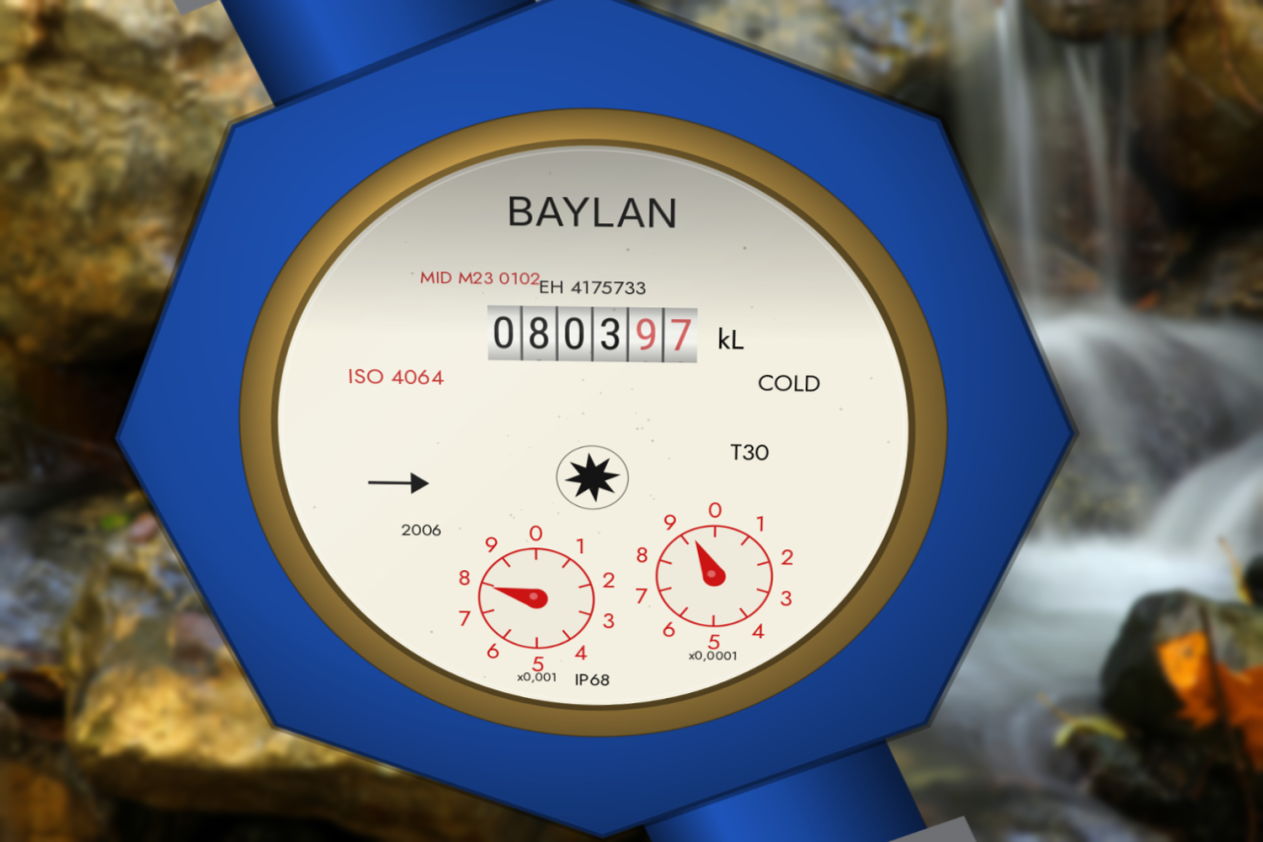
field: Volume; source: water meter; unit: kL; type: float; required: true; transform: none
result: 803.9779 kL
